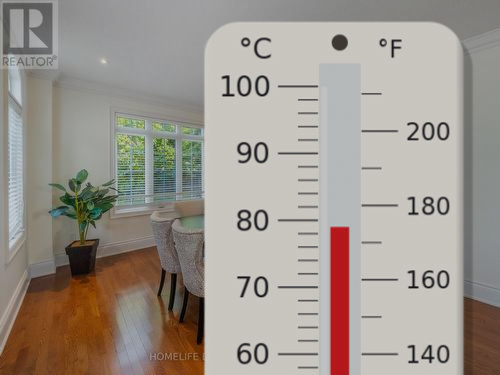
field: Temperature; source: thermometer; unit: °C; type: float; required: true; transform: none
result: 79 °C
